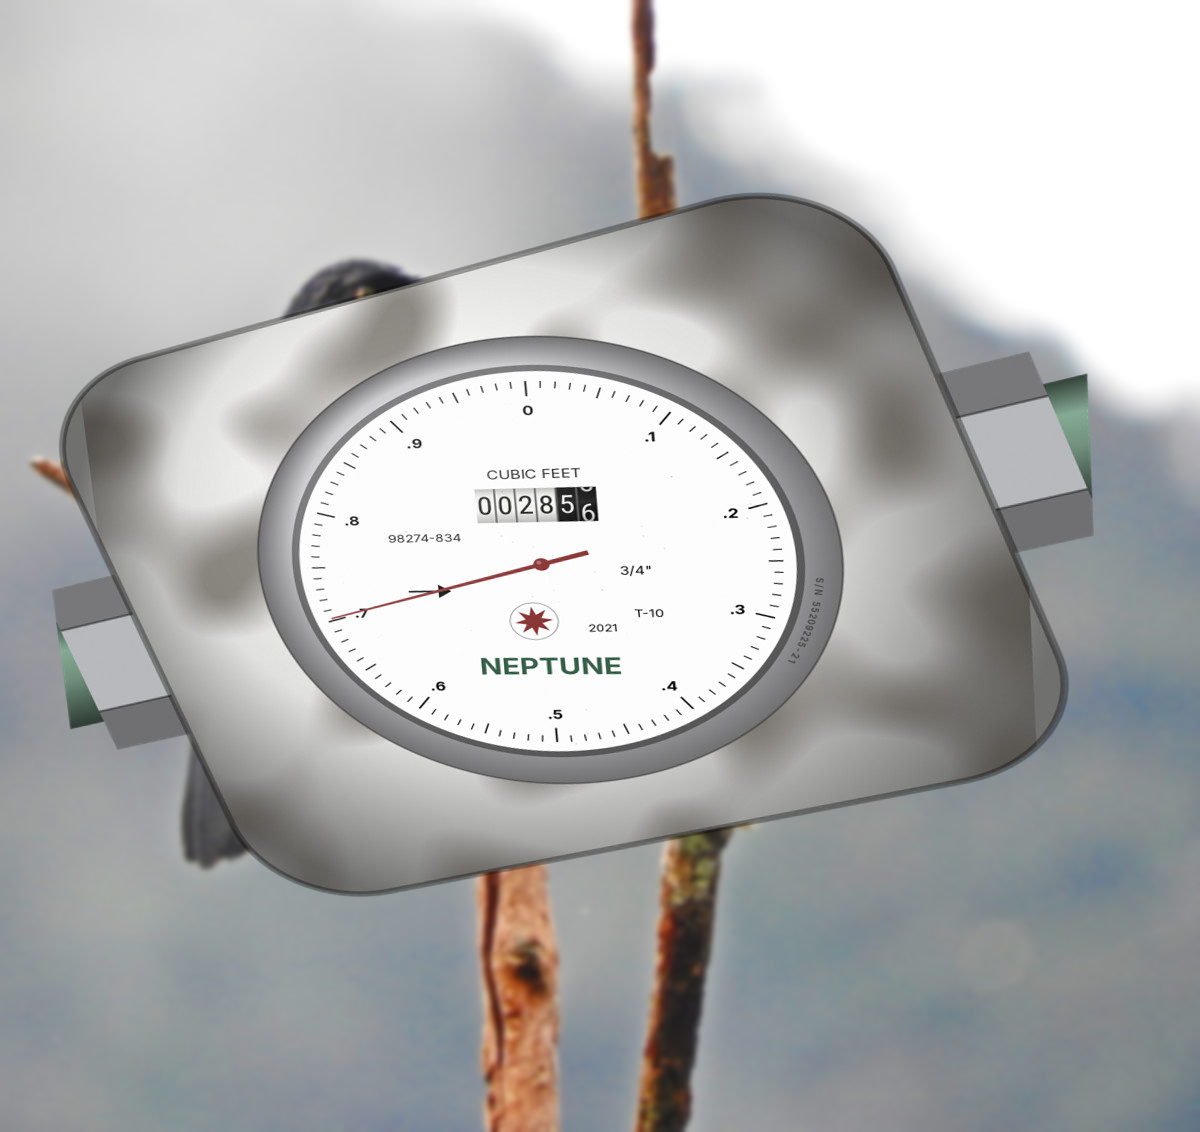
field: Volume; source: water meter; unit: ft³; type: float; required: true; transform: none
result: 2855.70 ft³
